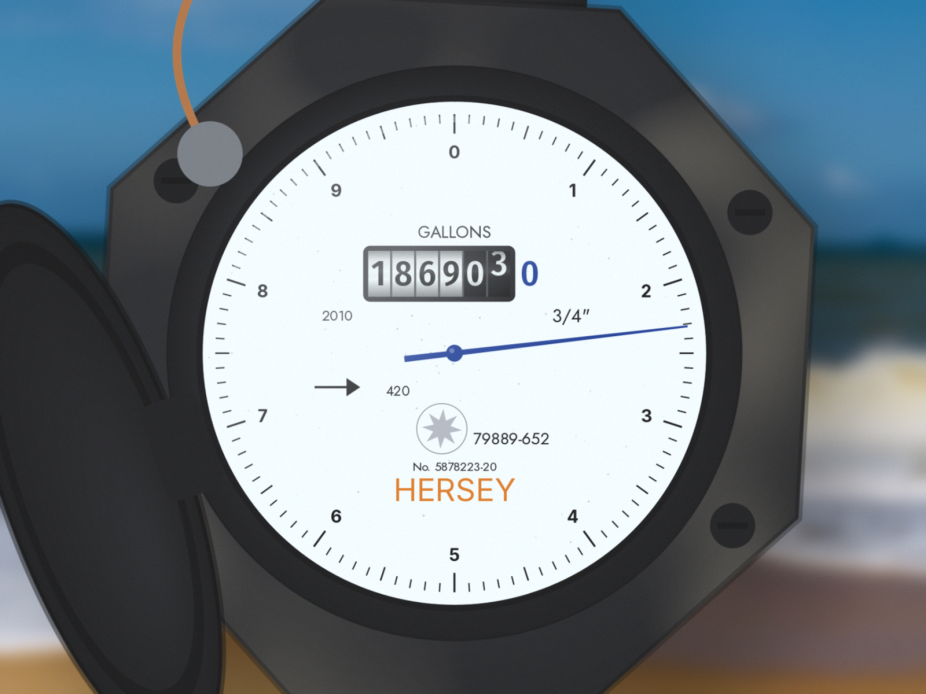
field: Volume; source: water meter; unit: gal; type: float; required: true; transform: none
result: 1869032.3 gal
